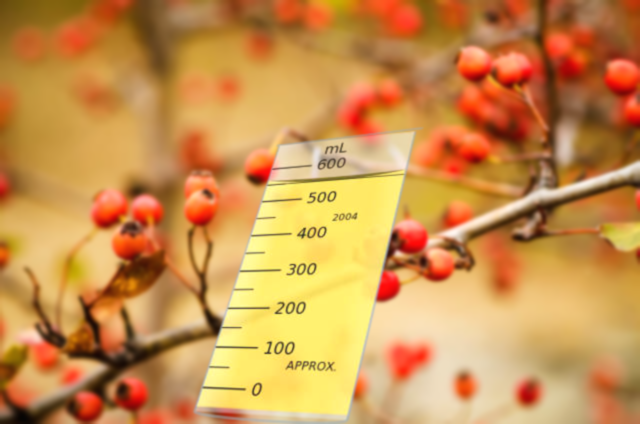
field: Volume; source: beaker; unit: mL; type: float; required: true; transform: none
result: 550 mL
